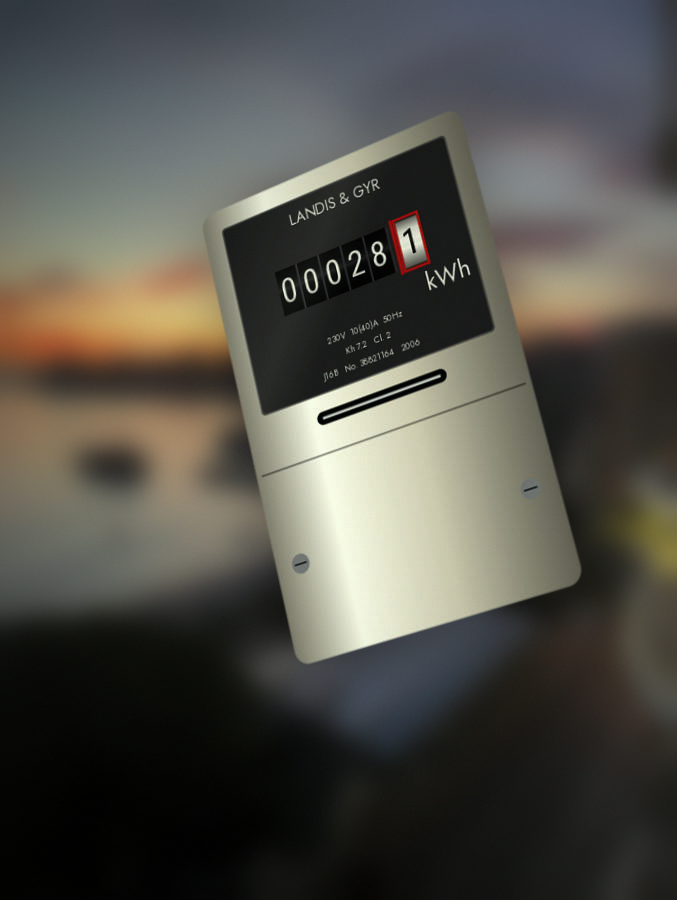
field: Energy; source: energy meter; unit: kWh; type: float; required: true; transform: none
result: 28.1 kWh
